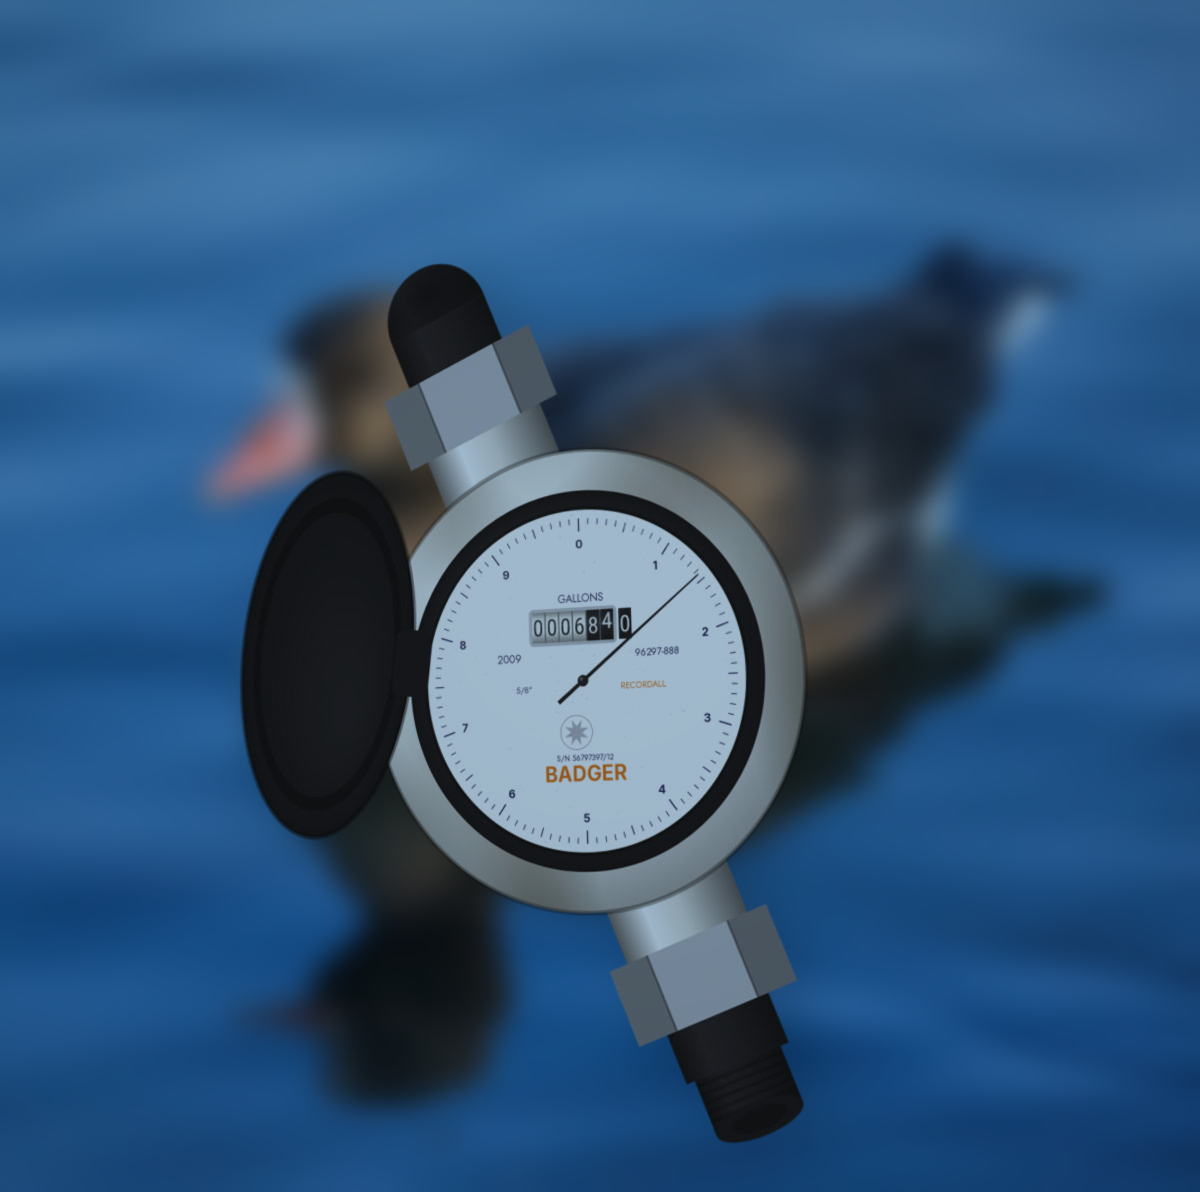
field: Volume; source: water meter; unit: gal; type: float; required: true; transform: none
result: 6841.4 gal
